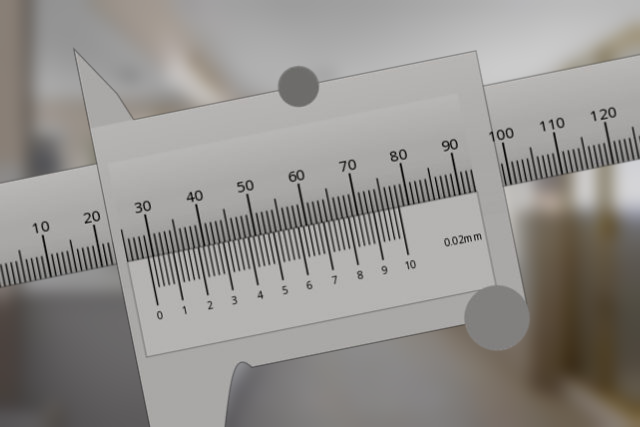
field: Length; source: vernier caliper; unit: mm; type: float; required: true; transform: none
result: 29.0 mm
